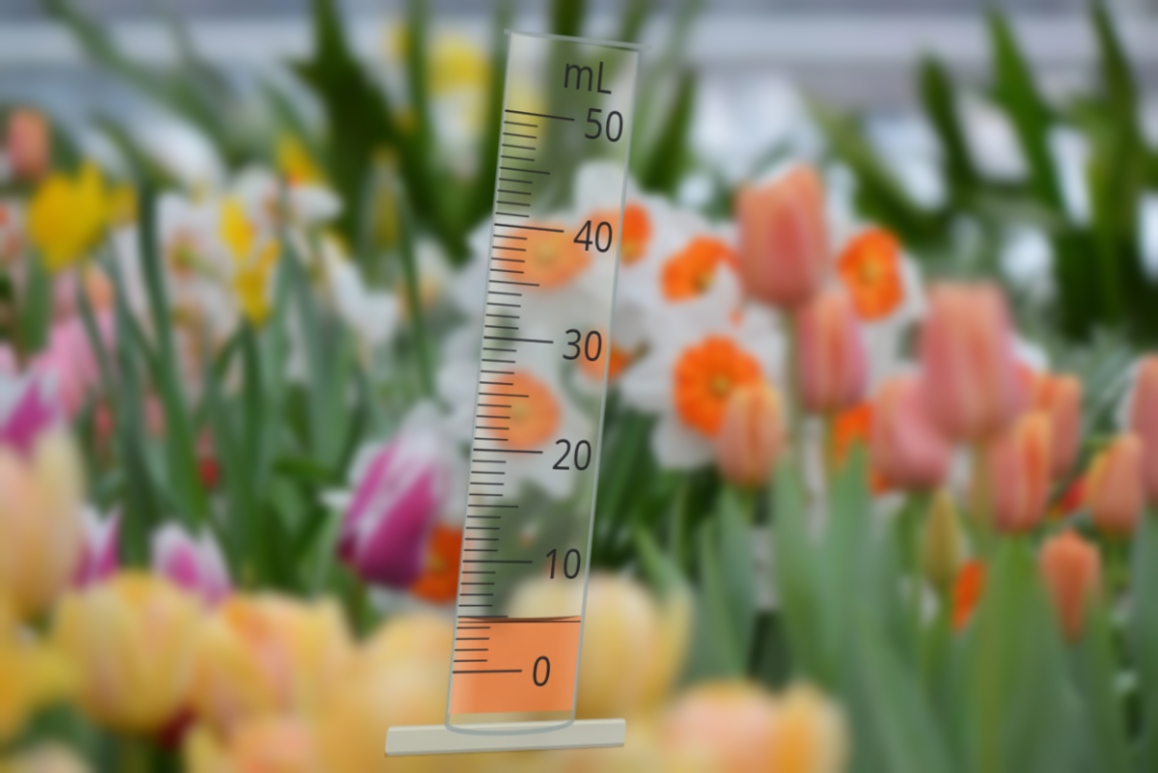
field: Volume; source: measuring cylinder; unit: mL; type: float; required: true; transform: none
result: 4.5 mL
